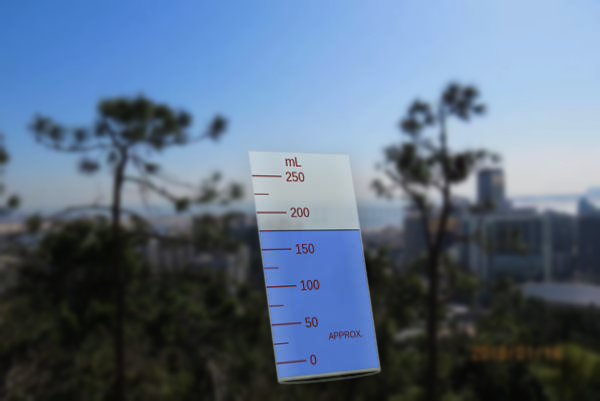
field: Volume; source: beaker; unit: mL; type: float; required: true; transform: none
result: 175 mL
